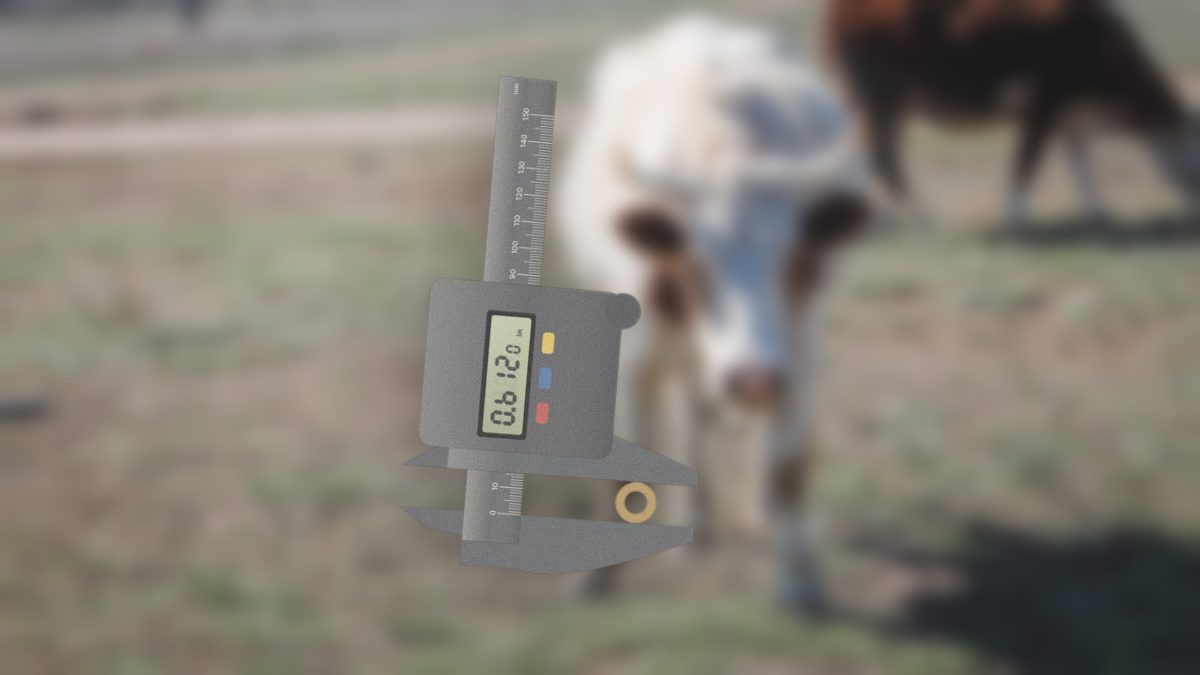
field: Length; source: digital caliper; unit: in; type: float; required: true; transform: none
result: 0.6120 in
